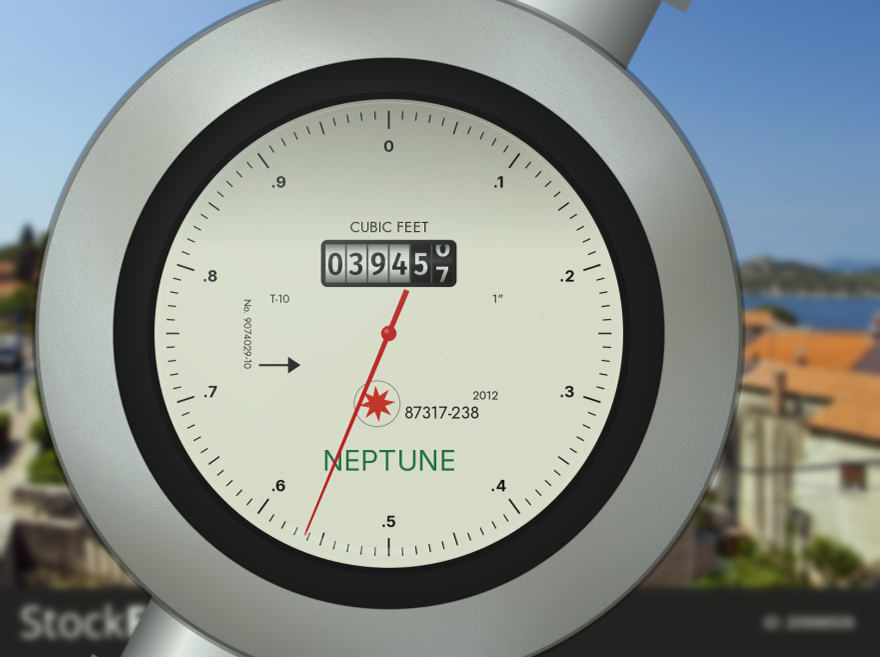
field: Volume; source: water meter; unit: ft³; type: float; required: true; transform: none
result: 39456.56 ft³
